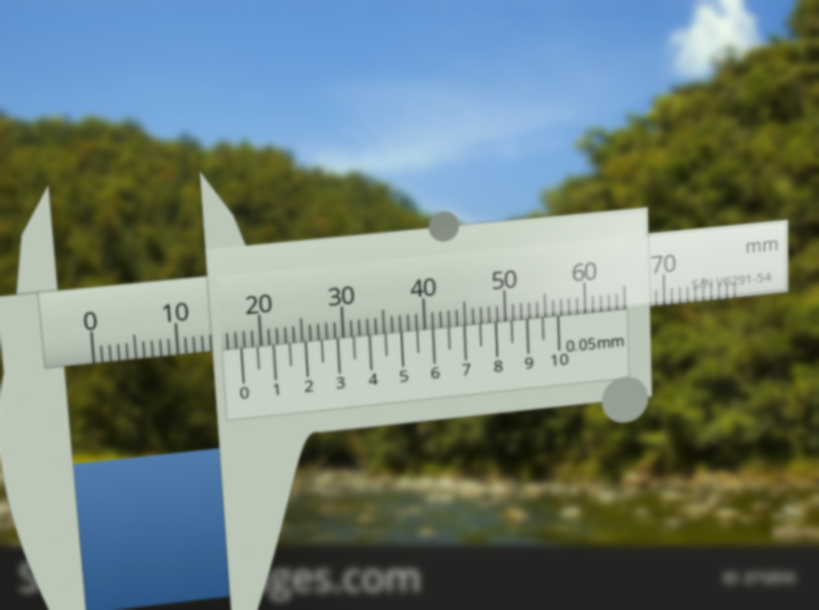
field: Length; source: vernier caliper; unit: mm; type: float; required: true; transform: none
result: 17.6 mm
